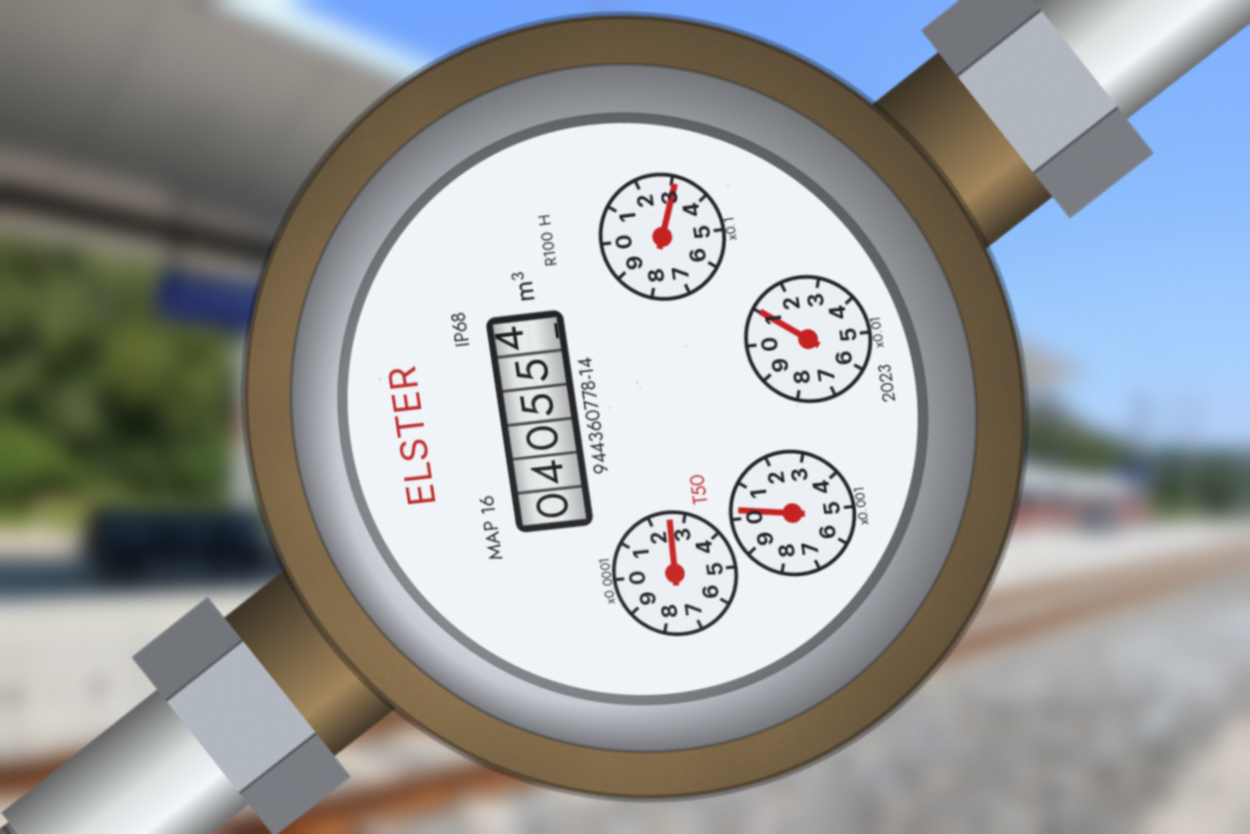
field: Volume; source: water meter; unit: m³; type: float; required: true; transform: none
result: 40554.3102 m³
